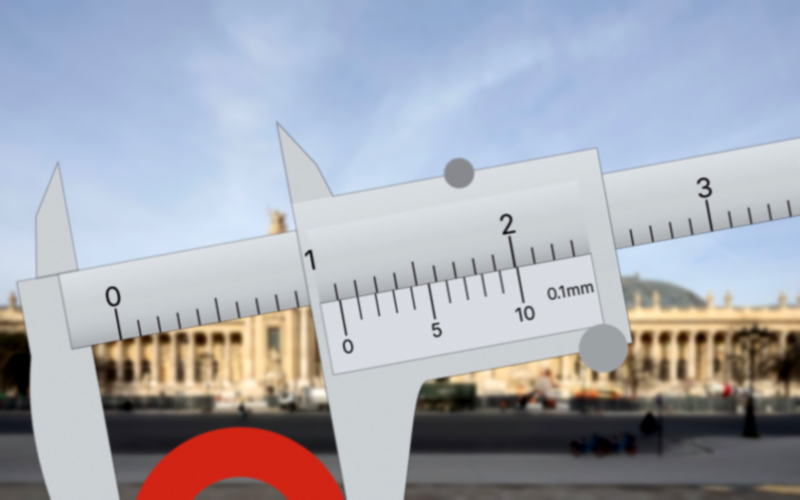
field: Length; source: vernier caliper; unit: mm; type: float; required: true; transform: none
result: 11.1 mm
